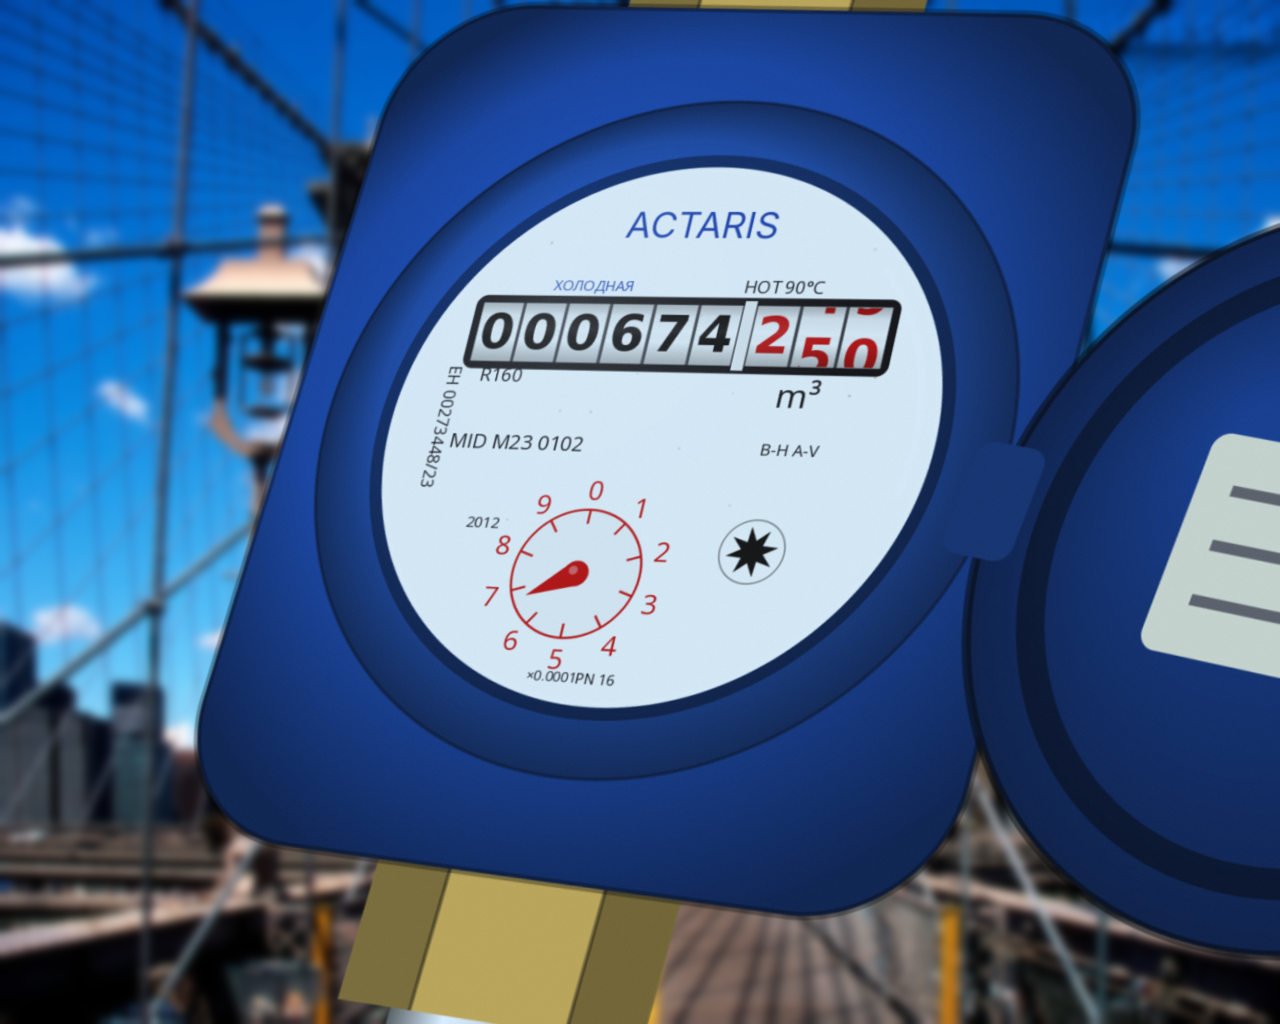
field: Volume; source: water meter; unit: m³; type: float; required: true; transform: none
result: 674.2496 m³
